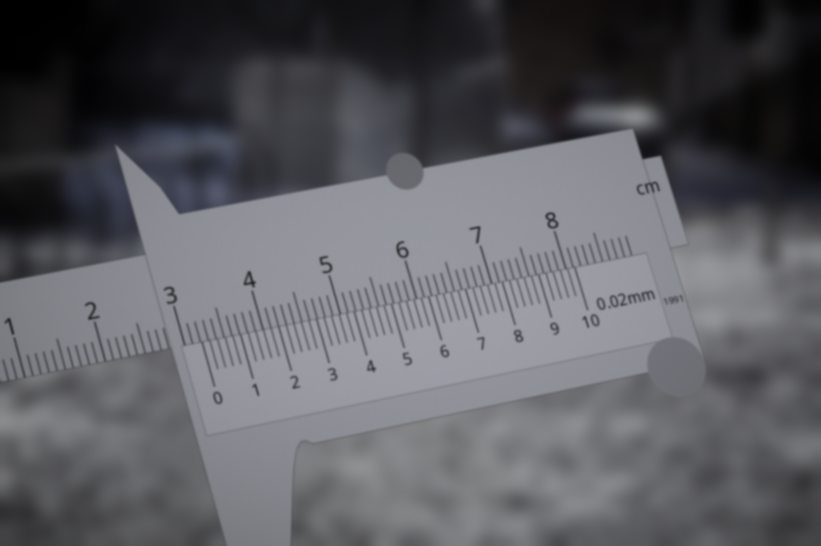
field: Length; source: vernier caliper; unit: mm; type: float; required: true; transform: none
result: 32.2 mm
